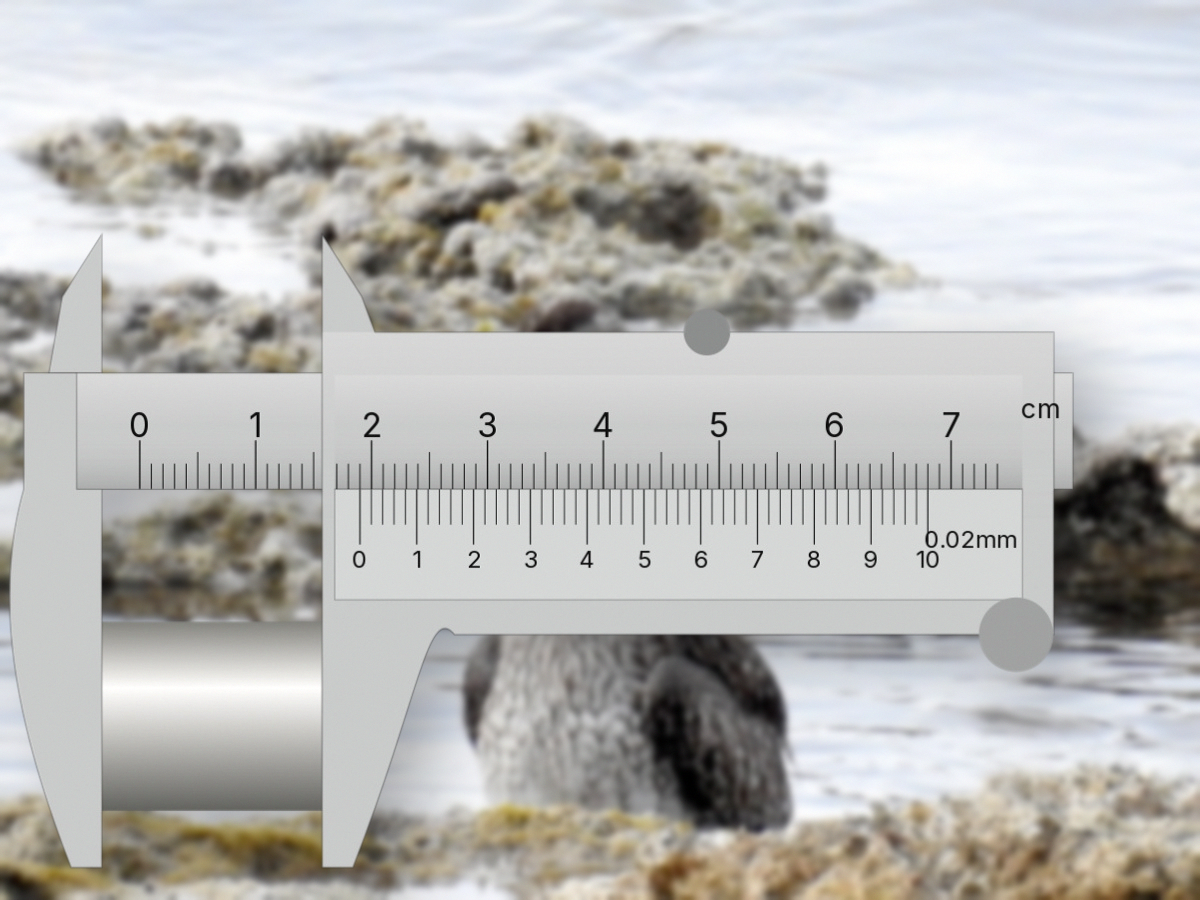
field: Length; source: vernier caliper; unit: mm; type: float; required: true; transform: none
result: 19.0 mm
